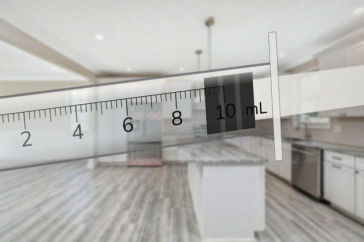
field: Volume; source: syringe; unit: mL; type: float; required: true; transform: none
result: 9.2 mL
